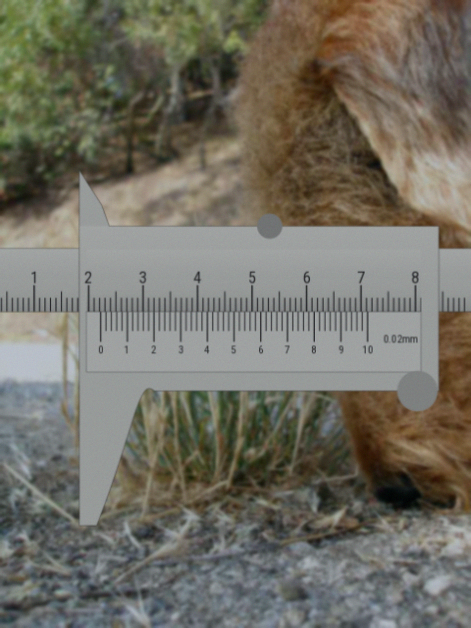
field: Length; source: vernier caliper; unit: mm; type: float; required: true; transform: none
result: 22.2 mm
